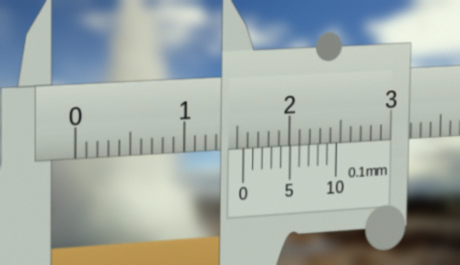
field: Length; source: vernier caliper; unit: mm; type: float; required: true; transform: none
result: 15.6 mm
